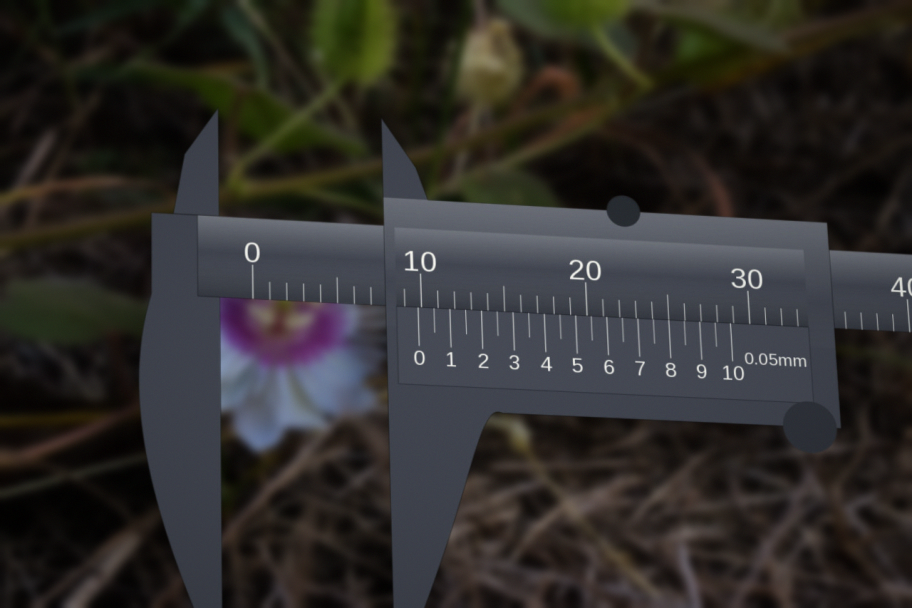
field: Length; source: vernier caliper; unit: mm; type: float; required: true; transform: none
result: 9.8 mm
